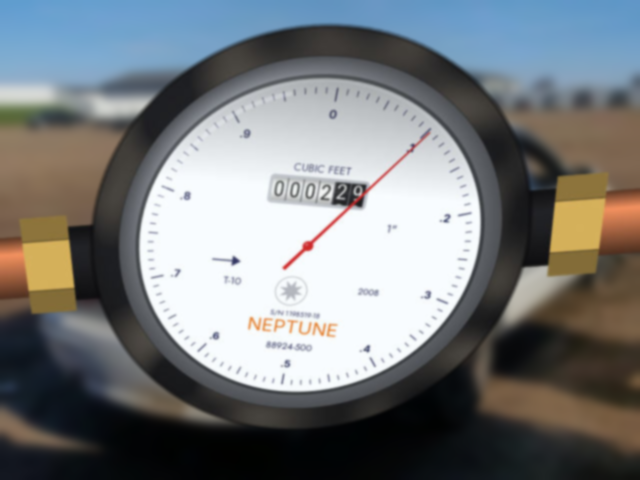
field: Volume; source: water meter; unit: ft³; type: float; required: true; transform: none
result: 229.10 ft³
